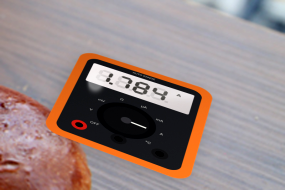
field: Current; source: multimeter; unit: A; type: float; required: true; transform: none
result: 1.784 A
